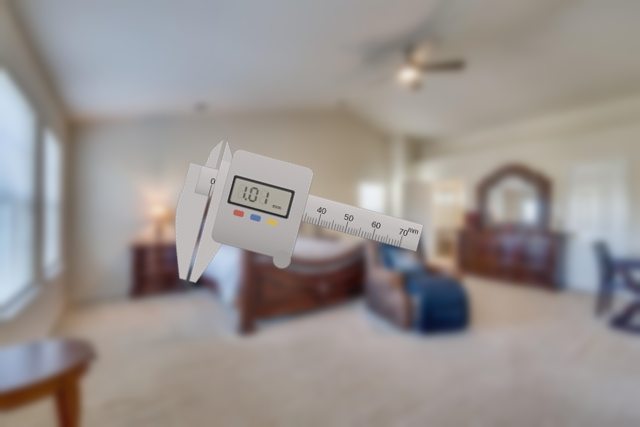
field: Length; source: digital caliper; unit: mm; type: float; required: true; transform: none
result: 1.01 mm
